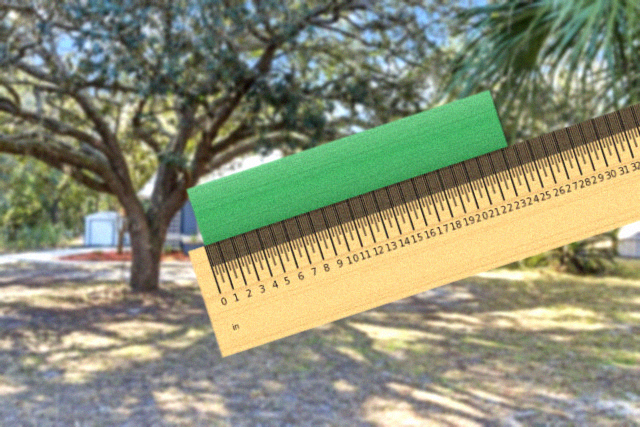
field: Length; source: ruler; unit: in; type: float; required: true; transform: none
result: 23.5 in
